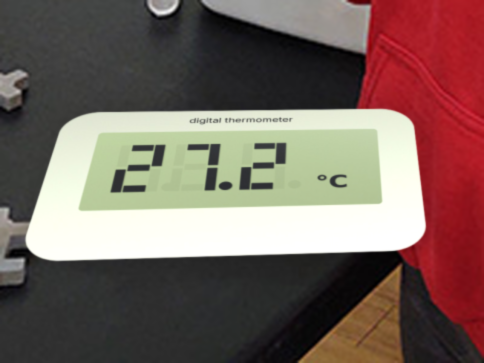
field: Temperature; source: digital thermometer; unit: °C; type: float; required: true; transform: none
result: 27.2 °C
